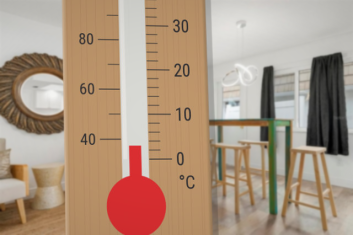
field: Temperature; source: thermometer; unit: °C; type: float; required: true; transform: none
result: 3 °C
